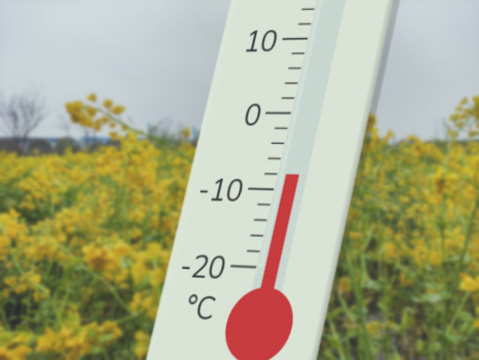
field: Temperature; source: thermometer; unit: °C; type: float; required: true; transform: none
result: -8 °C
